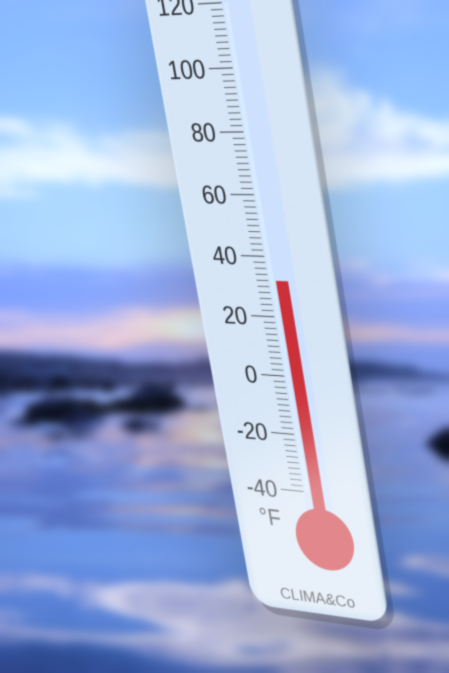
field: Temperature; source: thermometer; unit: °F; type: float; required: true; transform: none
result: 32 °F
